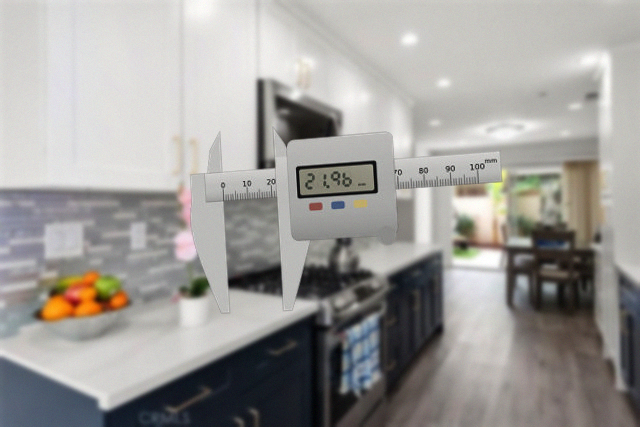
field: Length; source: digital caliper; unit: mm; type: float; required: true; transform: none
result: 21.96 mm
